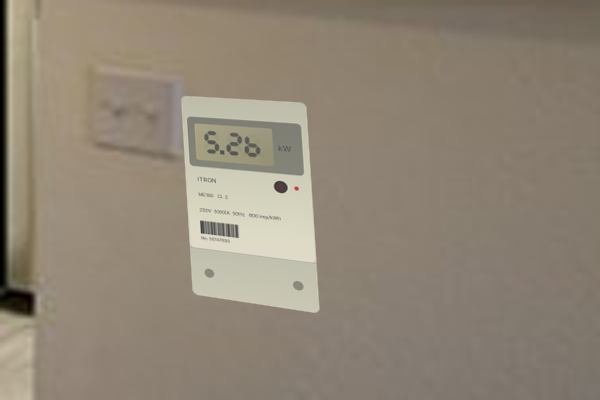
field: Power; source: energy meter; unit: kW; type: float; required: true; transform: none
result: 5.26 kW
